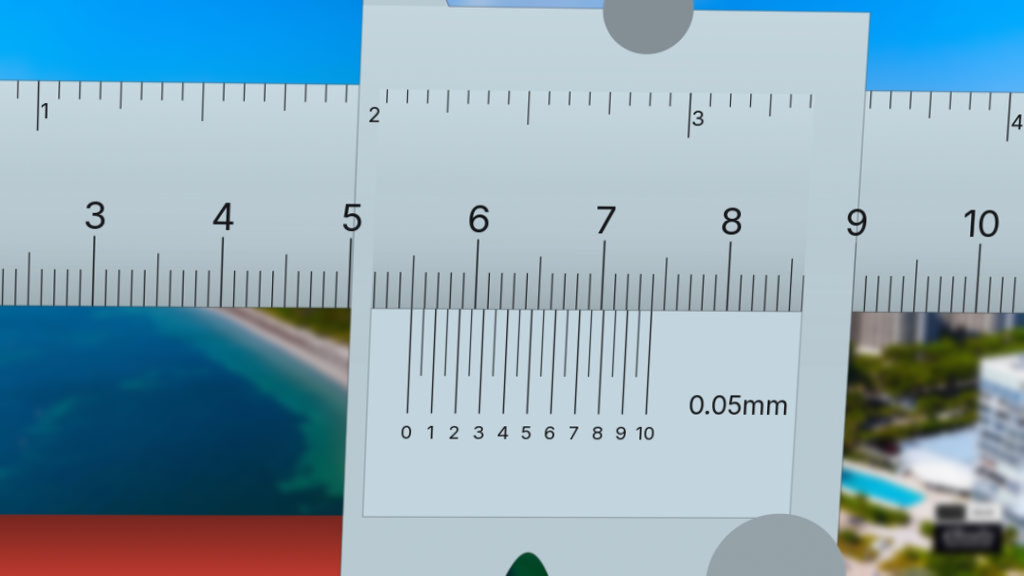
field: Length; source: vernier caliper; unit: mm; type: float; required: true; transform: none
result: 55.0 mm
